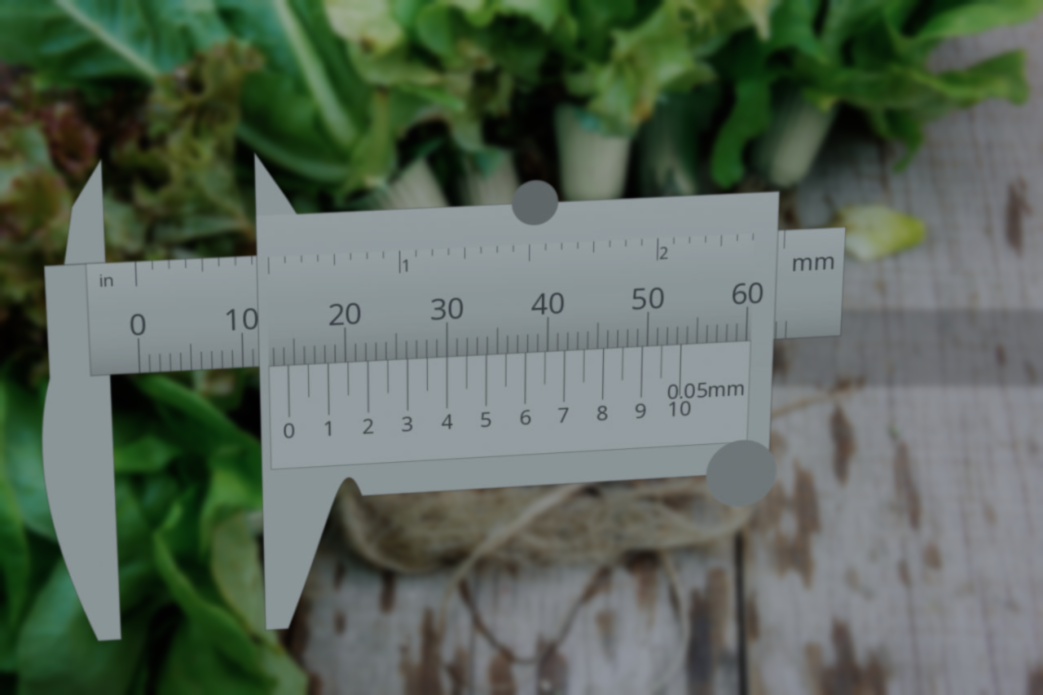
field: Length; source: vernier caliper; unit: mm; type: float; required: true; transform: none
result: 14.4 mm
